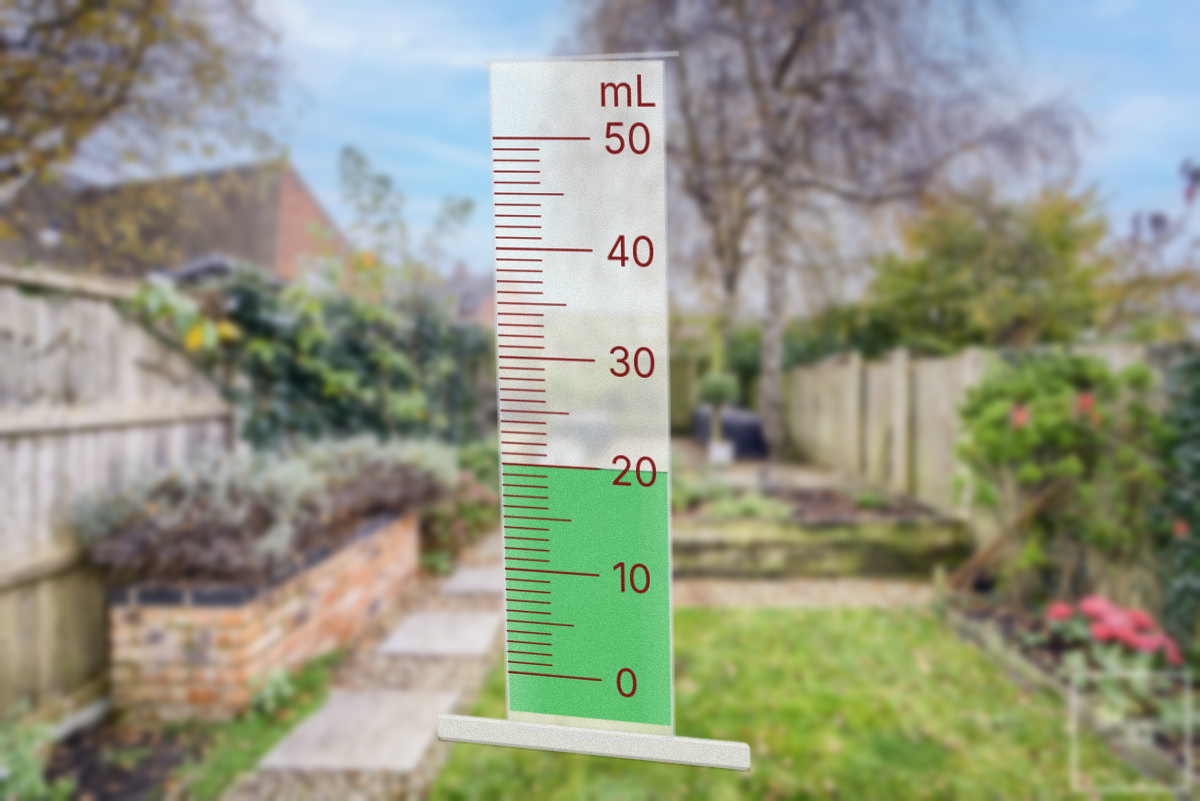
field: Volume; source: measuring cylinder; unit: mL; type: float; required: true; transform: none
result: 20 mL
